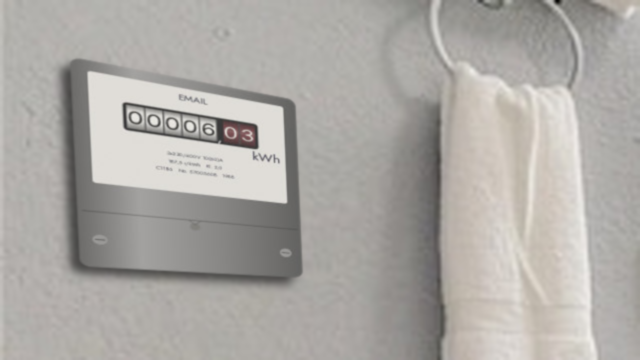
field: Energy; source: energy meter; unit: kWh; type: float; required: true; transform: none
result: 6.03 kWh
